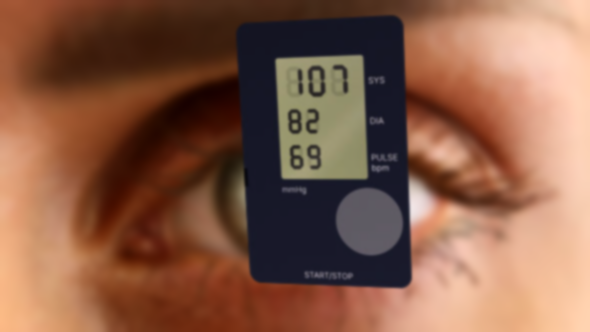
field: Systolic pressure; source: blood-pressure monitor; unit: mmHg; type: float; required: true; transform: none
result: 107 mmHg
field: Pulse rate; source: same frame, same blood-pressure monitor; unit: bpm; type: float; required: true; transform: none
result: 69 bpm
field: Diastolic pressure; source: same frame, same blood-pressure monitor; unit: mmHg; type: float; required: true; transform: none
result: 82 mmHg
